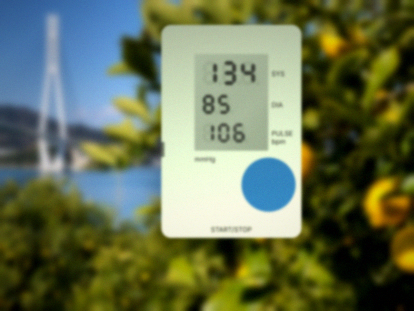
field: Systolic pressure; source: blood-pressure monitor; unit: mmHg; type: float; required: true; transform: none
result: 134 mmHg
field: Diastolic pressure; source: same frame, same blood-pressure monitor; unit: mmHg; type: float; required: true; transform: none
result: 85 mmHg
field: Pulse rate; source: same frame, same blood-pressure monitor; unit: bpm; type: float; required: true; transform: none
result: 106 bpm
